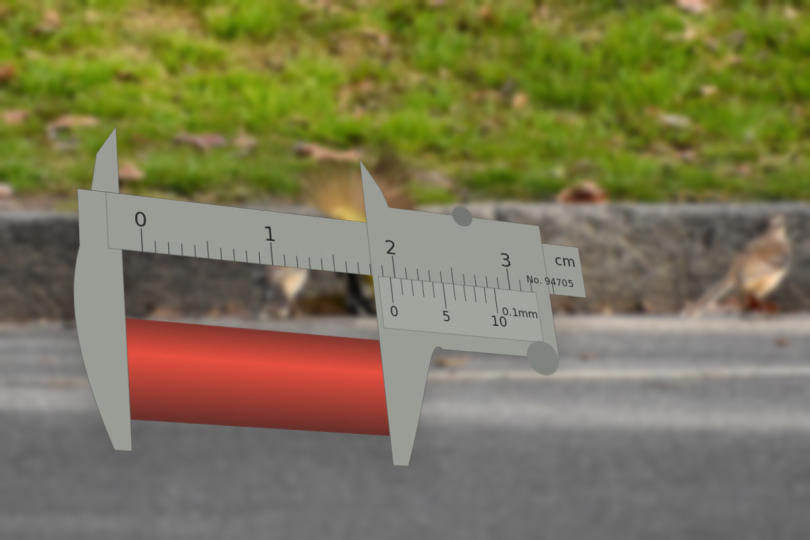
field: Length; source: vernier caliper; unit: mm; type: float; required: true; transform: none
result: 19.6 mm
